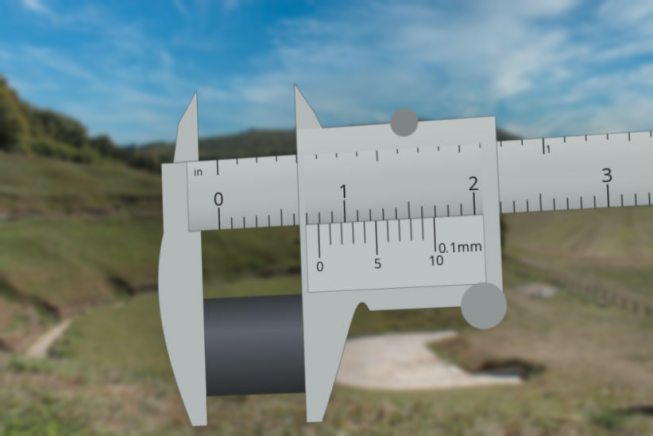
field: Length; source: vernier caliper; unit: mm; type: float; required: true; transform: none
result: 7.9 mm
